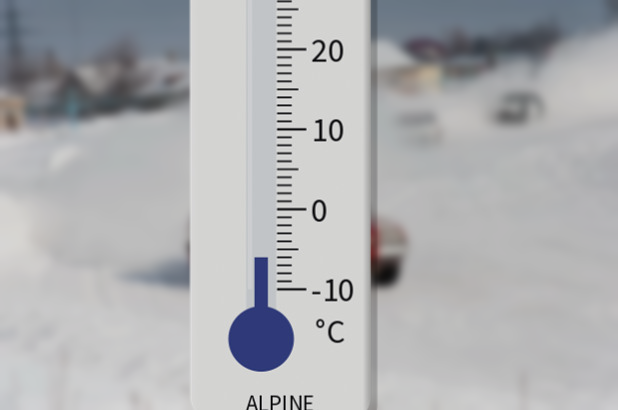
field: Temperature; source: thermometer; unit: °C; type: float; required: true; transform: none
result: -6 °C
